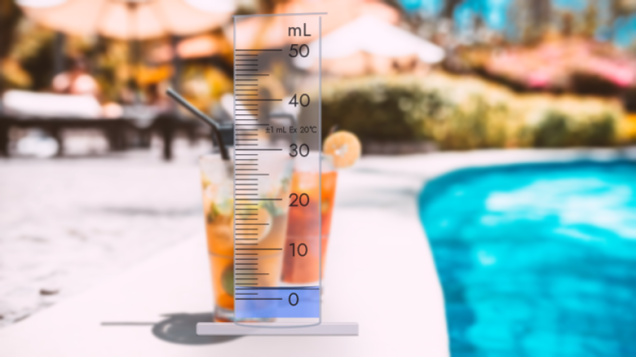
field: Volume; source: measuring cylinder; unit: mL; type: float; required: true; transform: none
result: 2 mL
